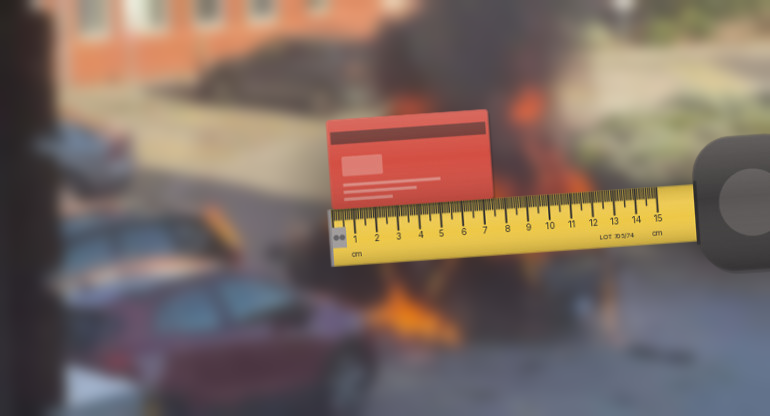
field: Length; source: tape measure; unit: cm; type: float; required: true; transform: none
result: 7.5 cm
